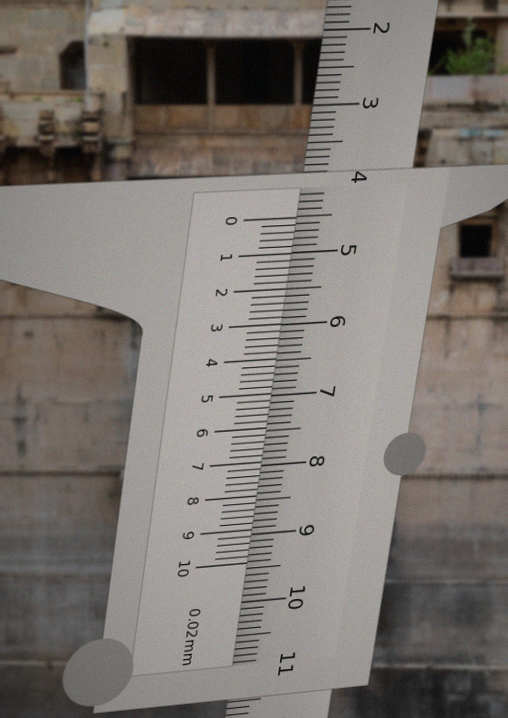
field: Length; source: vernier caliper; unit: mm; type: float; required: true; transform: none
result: 45.2 mm
